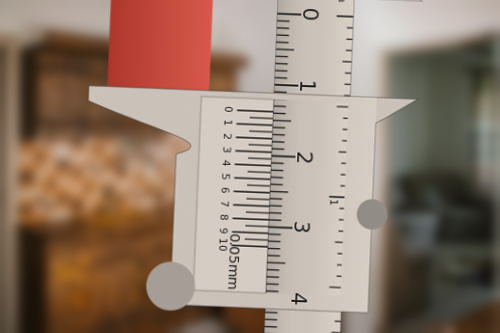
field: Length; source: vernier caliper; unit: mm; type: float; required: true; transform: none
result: 13.8 mm
